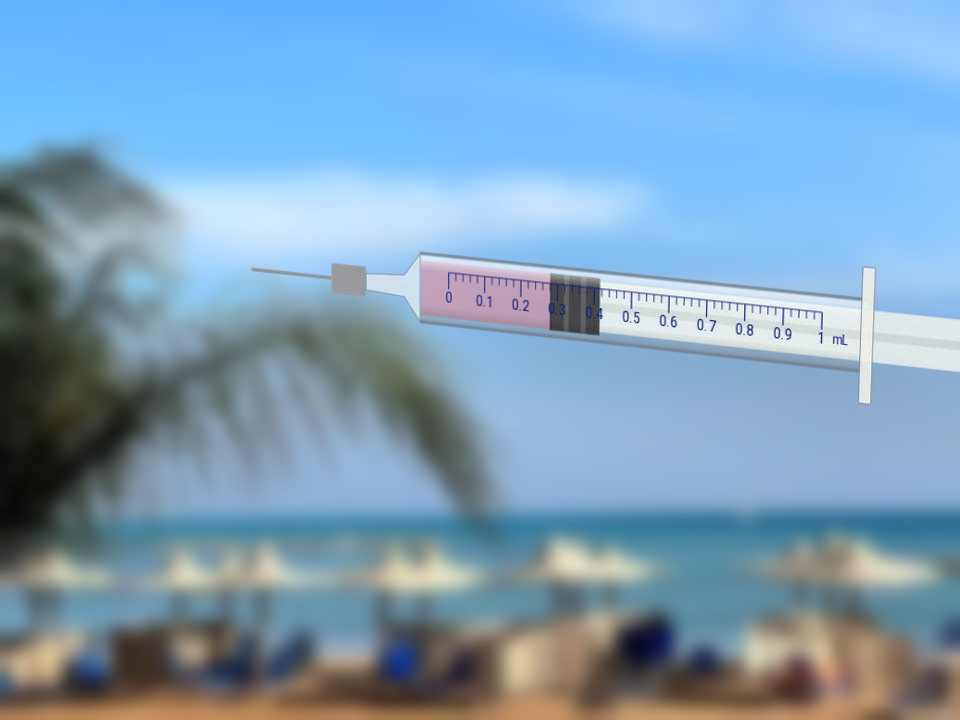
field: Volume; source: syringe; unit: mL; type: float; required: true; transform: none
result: 0.28 mL
